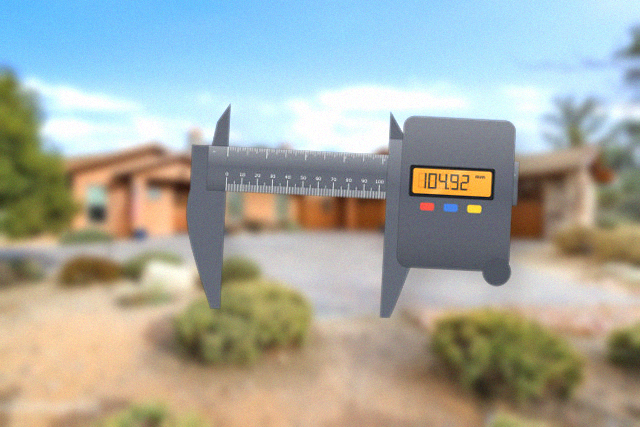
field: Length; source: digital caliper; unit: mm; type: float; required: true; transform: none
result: 104.92 mm
